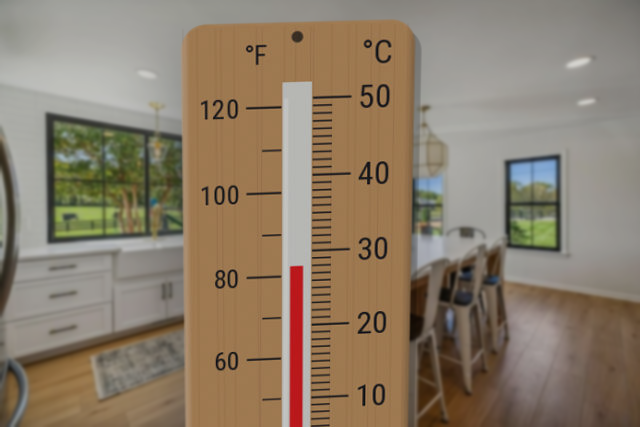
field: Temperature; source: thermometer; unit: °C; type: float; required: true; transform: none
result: 28 °C
